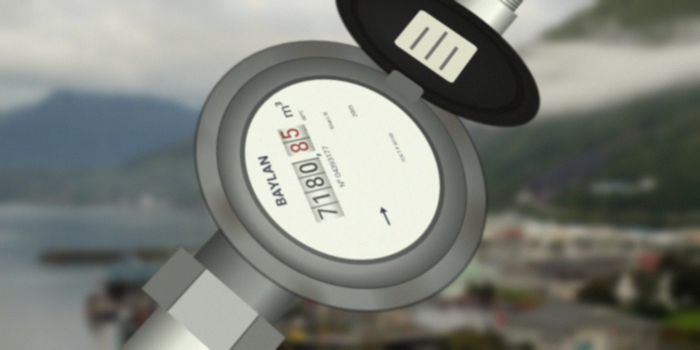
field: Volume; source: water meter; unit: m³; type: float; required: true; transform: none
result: 7180.85 m³
